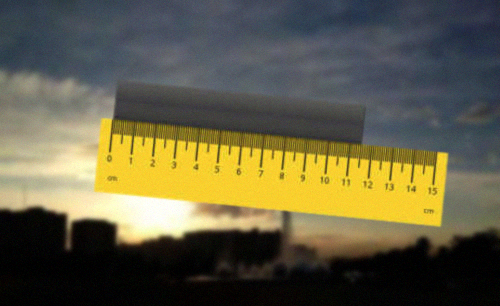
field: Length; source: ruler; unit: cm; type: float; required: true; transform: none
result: 11.5 cm
